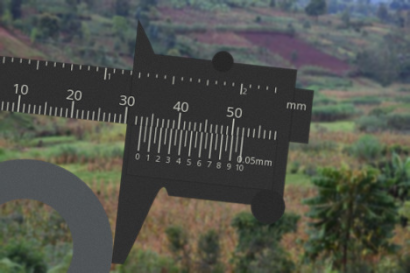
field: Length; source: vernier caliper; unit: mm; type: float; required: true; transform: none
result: 33.0 mm
